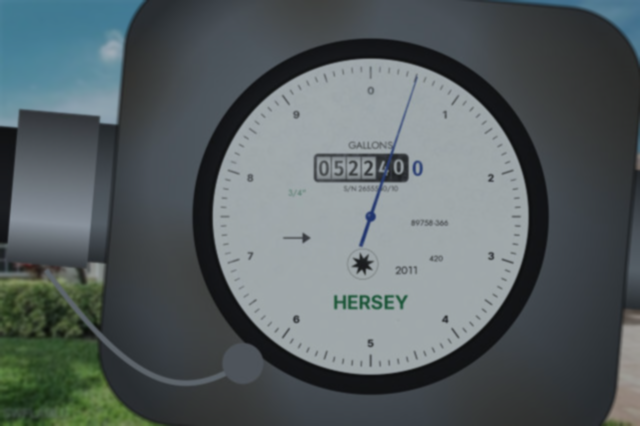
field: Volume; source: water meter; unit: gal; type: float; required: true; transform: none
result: 522400.5 gal
